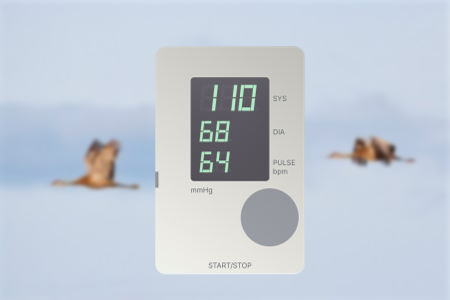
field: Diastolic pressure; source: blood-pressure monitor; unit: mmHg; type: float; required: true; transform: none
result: 68 mmHg
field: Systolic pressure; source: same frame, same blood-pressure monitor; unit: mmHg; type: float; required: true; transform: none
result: 110 mmHg
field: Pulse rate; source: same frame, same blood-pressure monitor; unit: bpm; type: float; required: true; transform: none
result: 64 bpm
